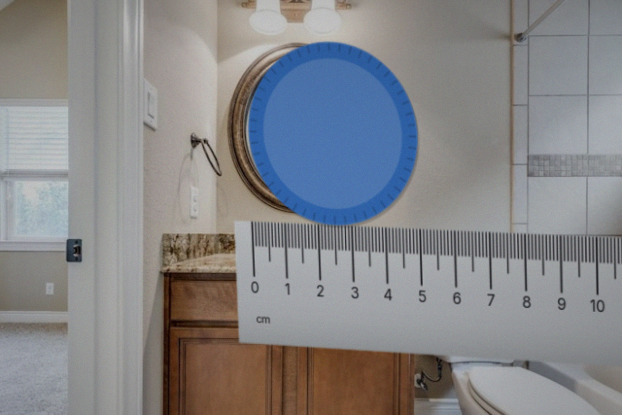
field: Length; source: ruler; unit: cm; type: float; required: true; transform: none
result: 5 cm
